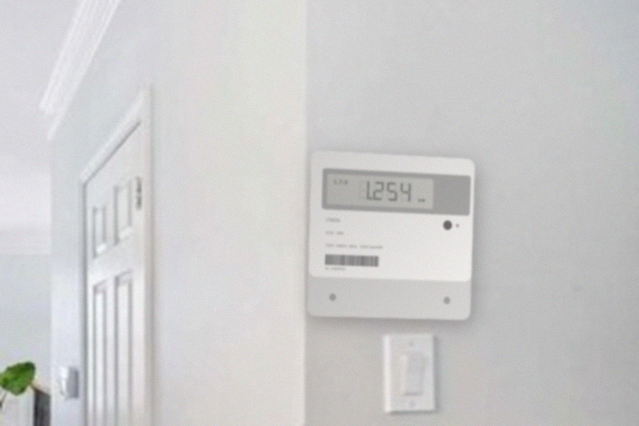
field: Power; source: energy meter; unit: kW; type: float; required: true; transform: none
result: 1.254 kW
